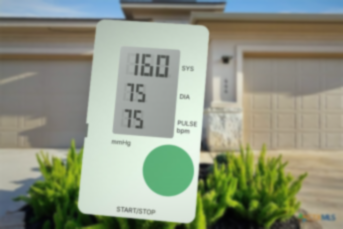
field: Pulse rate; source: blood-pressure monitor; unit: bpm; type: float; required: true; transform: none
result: 75 bpm
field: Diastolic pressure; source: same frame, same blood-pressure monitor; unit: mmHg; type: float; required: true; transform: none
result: 75 mmHg
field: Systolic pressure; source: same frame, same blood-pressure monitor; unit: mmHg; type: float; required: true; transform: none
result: 160 mmHg
